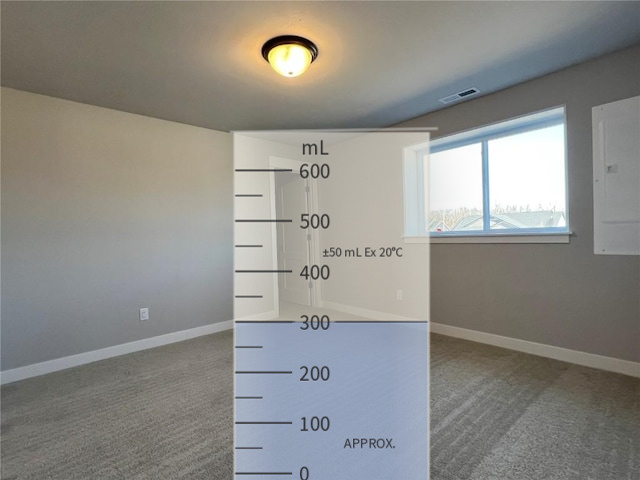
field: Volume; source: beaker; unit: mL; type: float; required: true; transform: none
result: 300 mL
